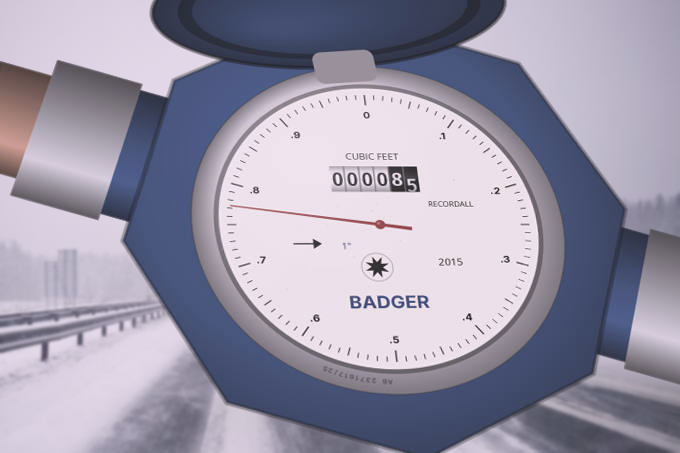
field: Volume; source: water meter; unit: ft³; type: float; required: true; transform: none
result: 84.77 ft³
